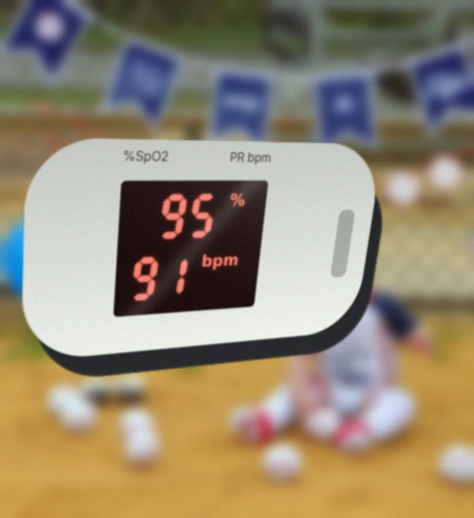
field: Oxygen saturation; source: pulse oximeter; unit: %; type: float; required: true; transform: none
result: 95 %
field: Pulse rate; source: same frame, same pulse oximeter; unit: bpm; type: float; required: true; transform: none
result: 91 bpm
